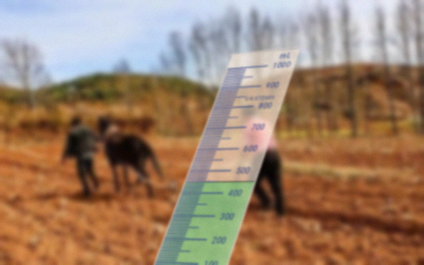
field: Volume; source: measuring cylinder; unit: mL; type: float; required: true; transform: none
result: 450 mL
